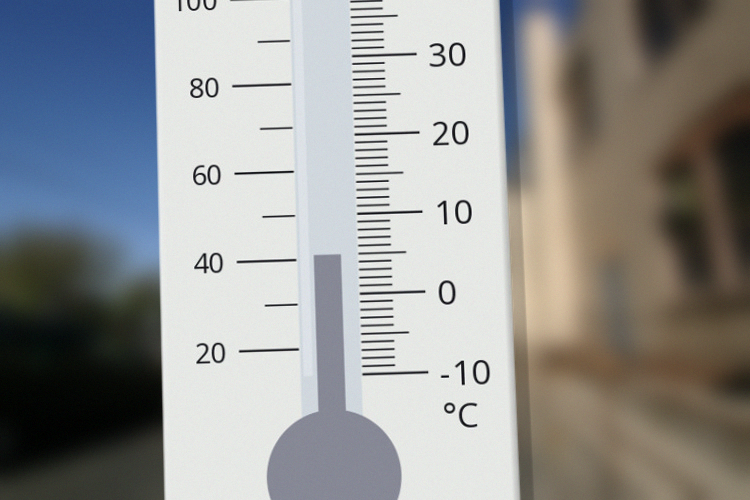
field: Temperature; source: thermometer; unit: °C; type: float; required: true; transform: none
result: 5 °C
